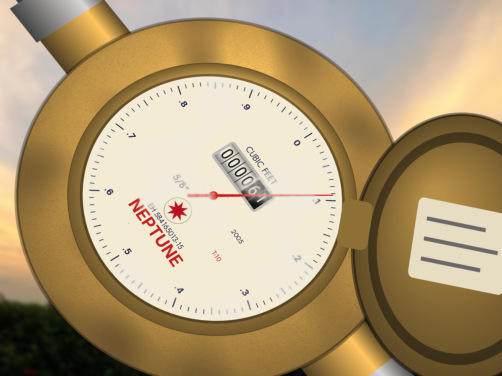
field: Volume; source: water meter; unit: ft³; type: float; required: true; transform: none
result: 61.09 ft³
